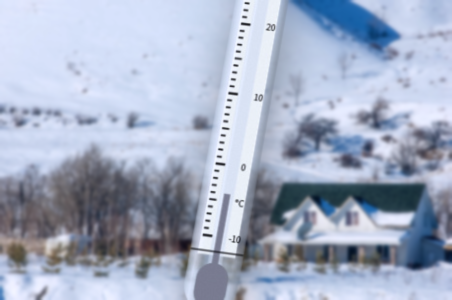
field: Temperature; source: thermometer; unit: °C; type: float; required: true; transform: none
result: -4 °C
